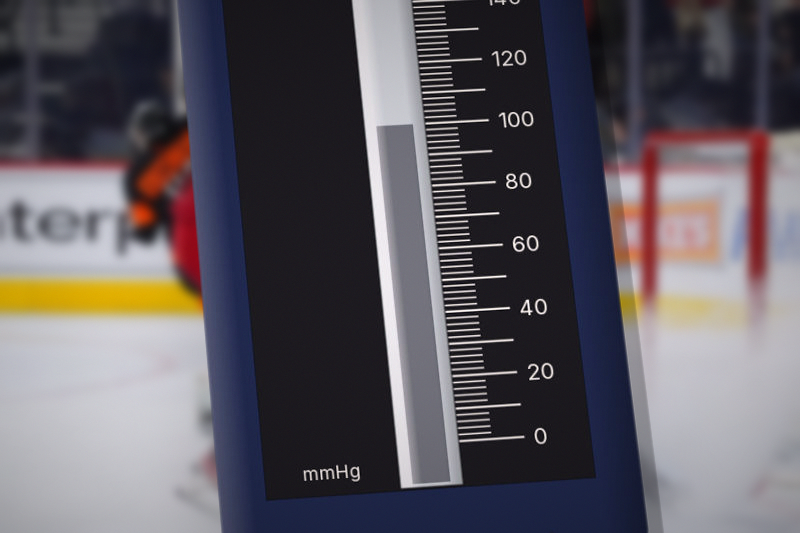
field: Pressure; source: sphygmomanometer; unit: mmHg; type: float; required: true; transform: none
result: 100 mmHg
